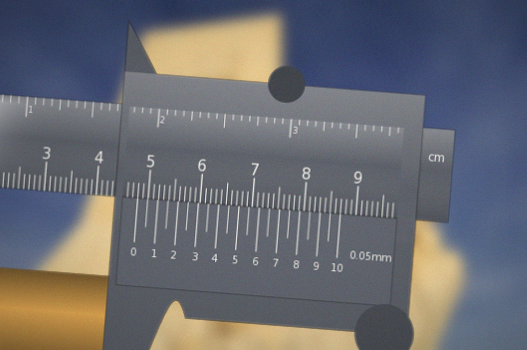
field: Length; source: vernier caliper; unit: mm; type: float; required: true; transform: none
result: 48.0 mm
